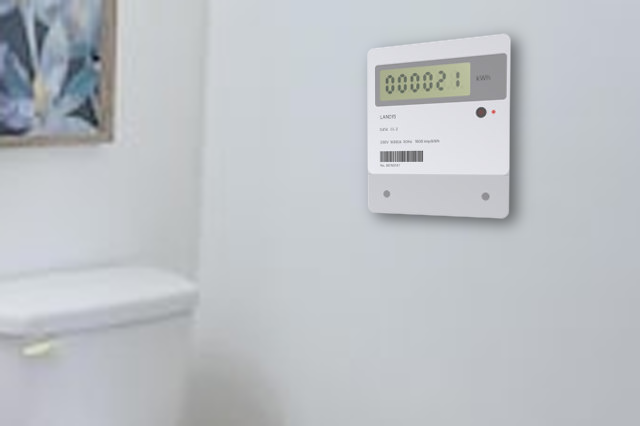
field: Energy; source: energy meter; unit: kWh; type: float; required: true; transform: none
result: 21 kWh
